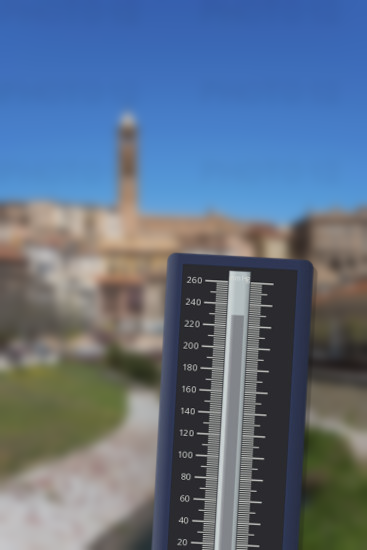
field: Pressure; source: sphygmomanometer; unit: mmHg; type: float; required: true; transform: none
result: 230 mmHg
